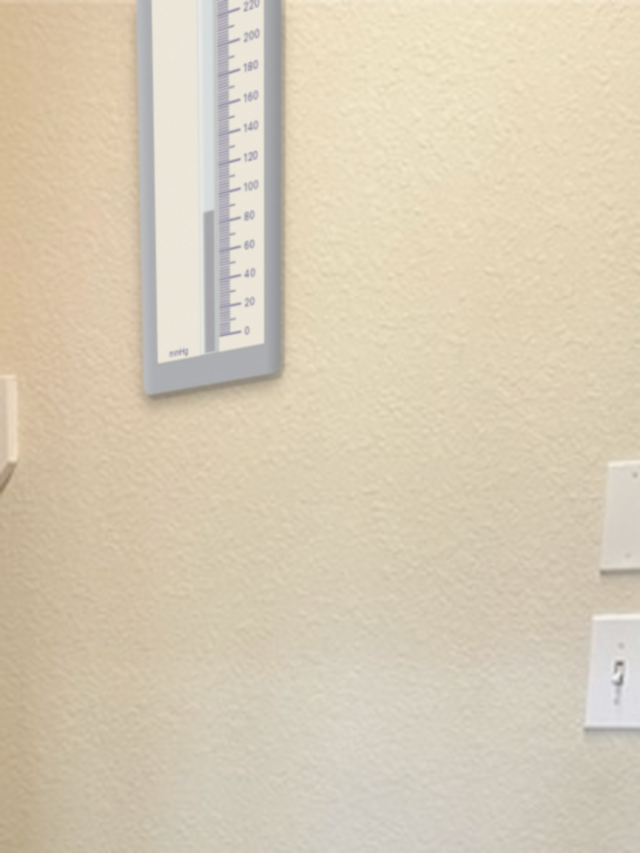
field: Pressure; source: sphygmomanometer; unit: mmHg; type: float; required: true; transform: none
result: 90 mmHg
